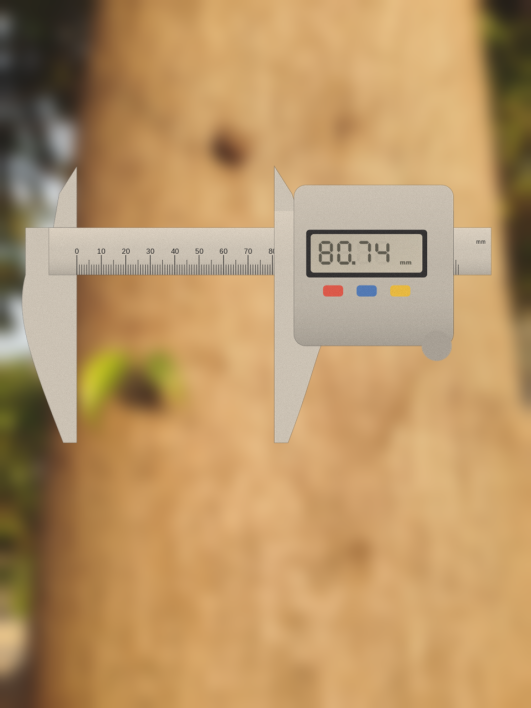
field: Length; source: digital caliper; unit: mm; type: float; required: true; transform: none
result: 80.74 mm
